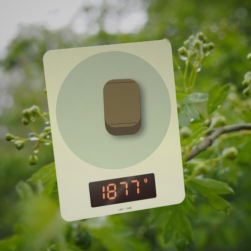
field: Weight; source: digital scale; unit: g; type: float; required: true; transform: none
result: 1877 g
